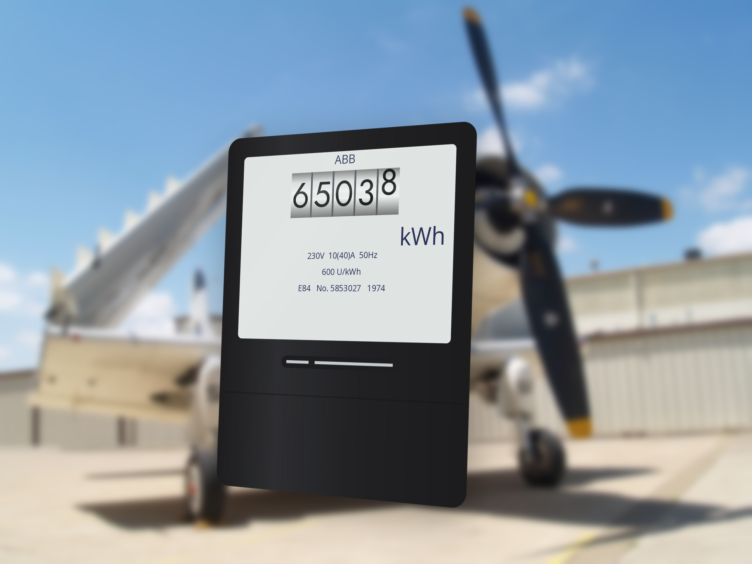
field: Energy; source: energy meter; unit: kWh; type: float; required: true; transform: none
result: 65038 kWh
